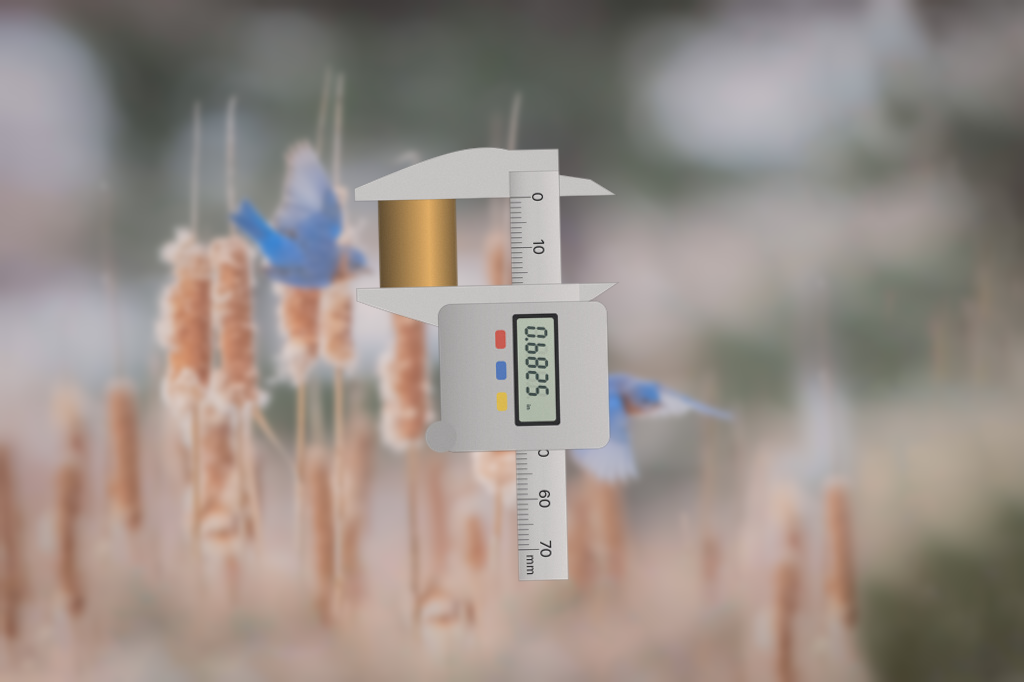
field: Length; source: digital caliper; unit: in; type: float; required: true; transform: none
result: 0.6825 in
